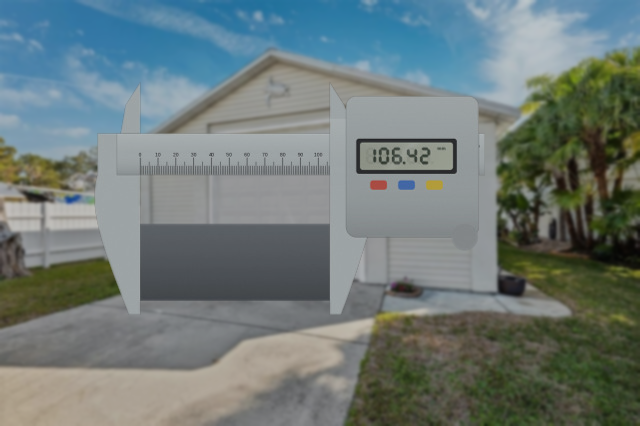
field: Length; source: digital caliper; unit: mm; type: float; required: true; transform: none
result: 106.42 mm
